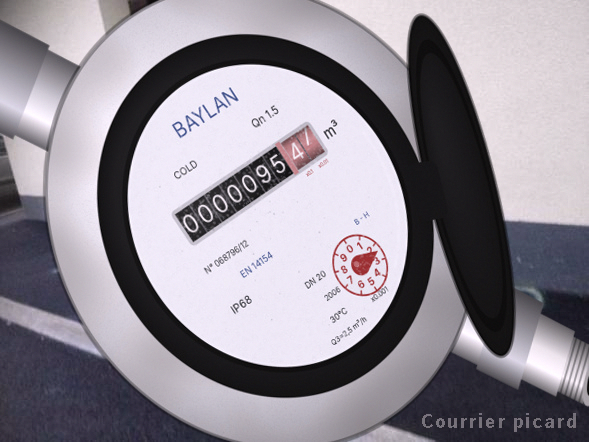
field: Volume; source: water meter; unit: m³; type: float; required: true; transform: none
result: 95.472 m³
